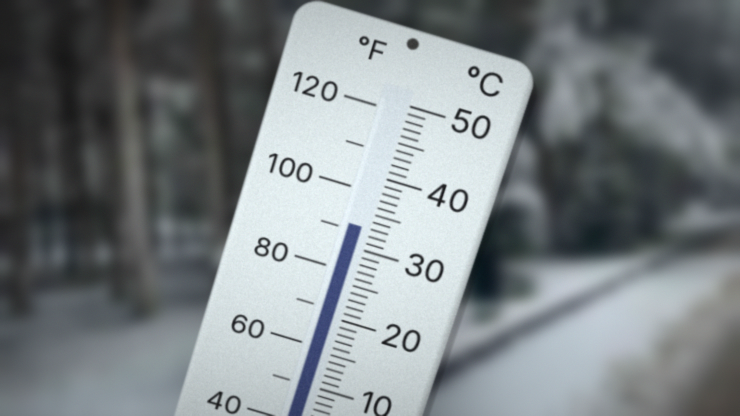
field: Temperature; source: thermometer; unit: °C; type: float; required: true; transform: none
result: 33 °C
